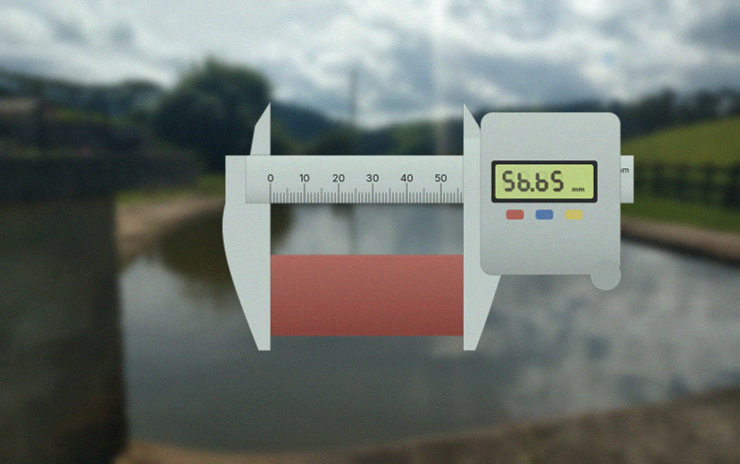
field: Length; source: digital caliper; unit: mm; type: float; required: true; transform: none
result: 56.65 mm
